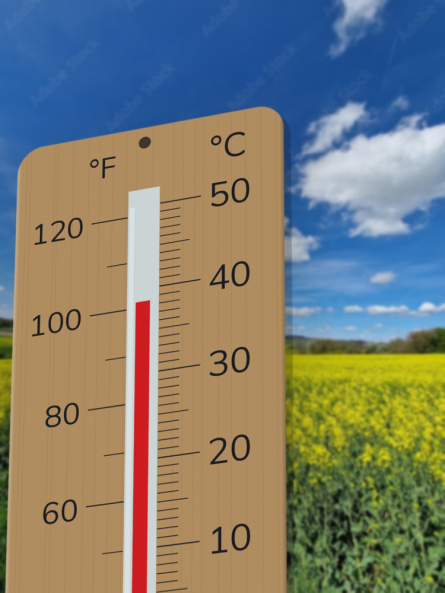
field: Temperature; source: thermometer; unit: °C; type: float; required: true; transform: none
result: 38.5 °C
